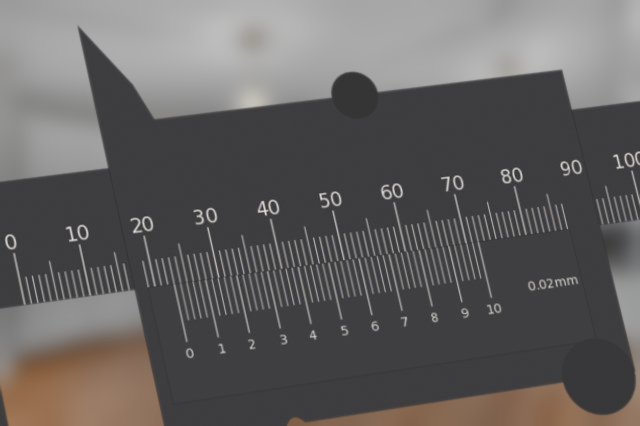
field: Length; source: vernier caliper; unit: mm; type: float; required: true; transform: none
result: 23.0 mm
